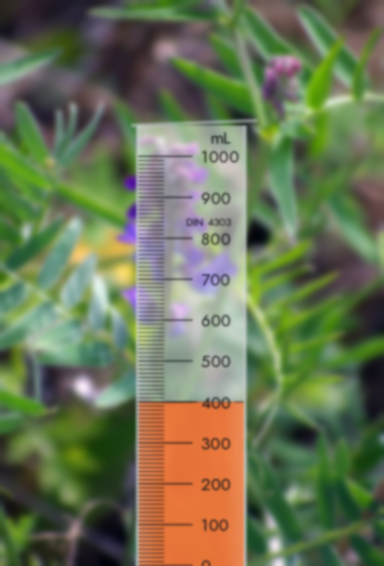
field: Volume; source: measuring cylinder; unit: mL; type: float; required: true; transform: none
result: 400 mL
